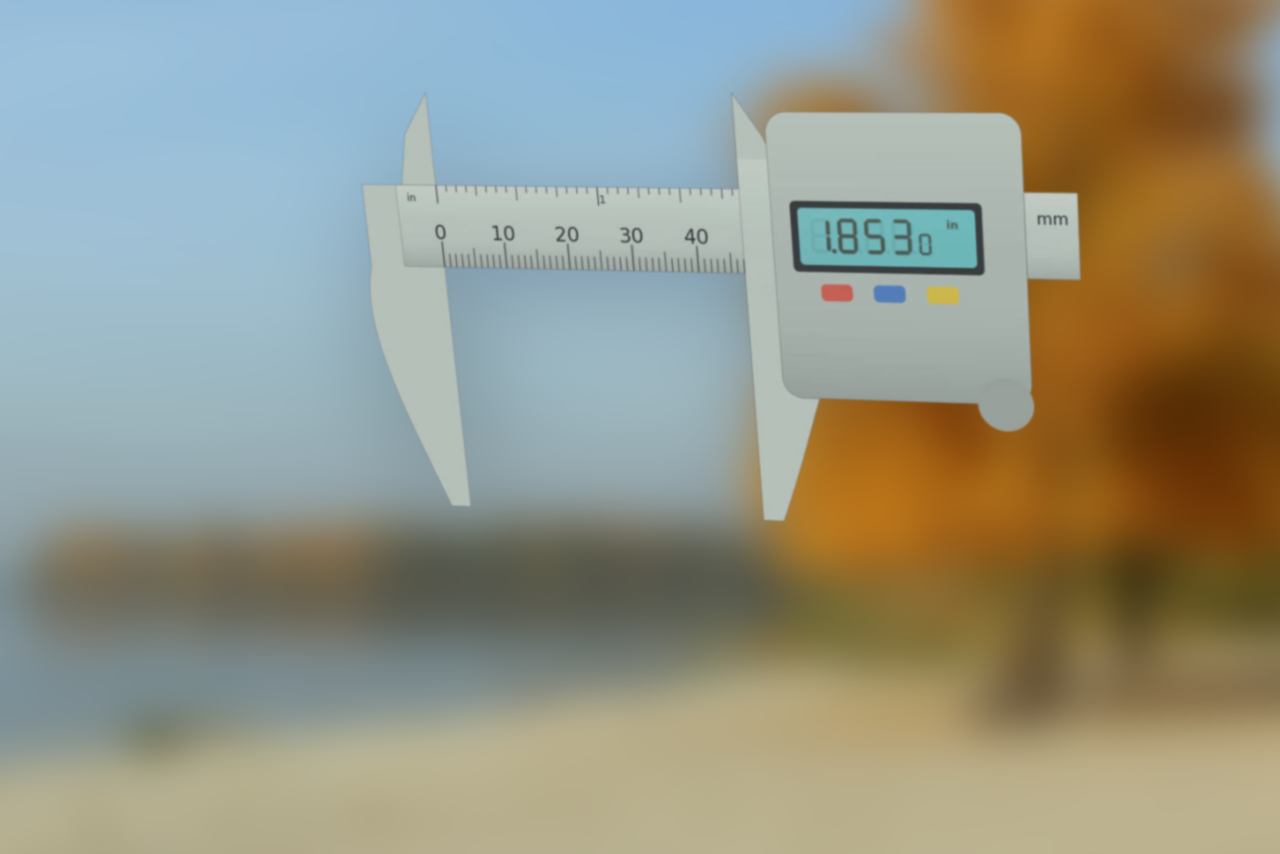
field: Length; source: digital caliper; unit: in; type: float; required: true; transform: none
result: 1.8530 in
